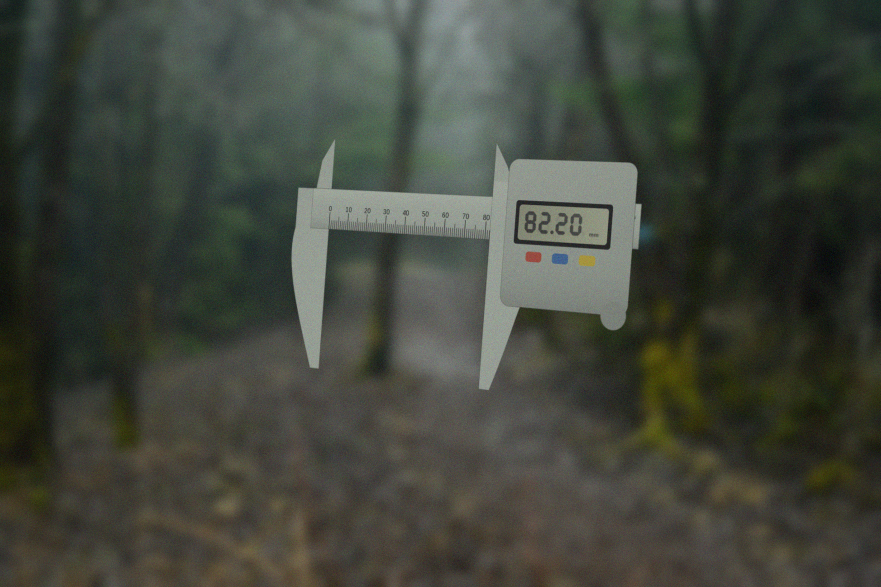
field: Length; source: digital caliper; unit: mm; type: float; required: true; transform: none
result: 82.20 mm
